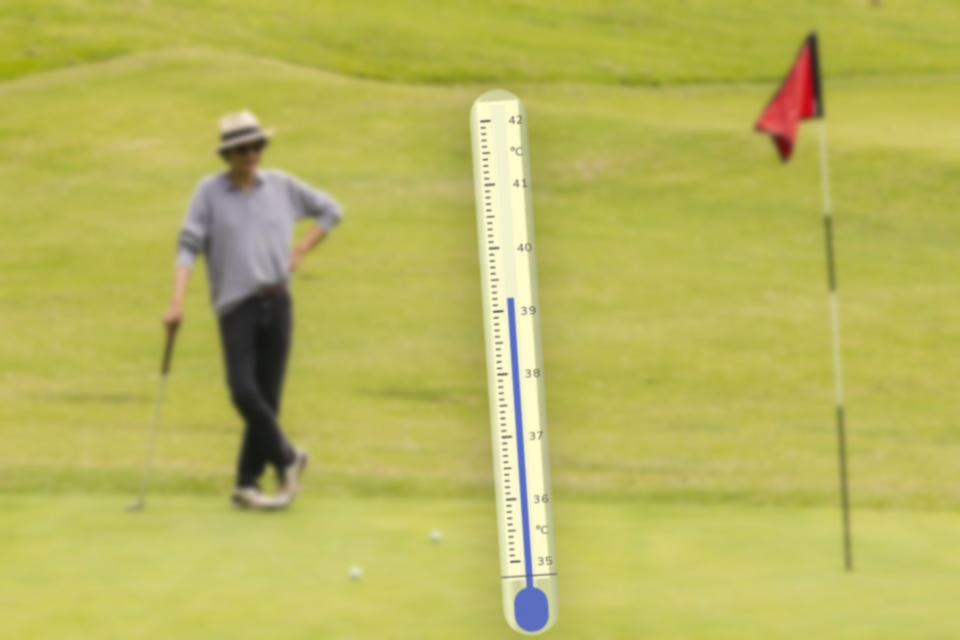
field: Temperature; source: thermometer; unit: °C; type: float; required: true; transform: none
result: 39.2 °C
